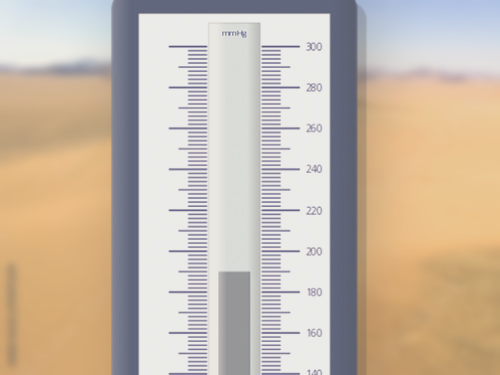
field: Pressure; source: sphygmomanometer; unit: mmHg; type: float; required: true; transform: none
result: 190 mmHg
